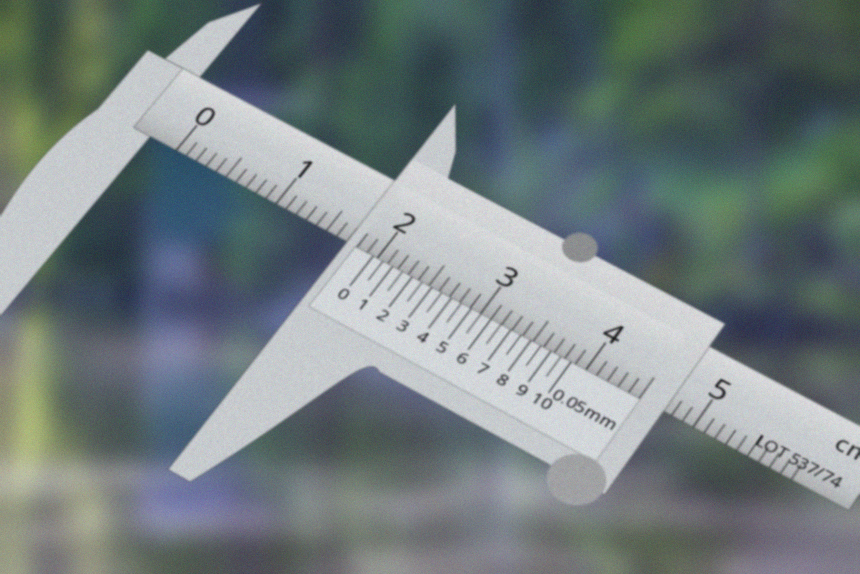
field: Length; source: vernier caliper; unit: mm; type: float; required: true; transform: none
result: 19.6 mm
